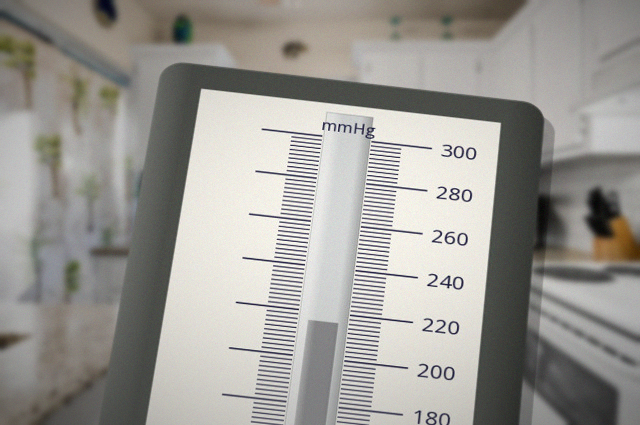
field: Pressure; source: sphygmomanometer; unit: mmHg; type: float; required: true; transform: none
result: 216 mmHg
